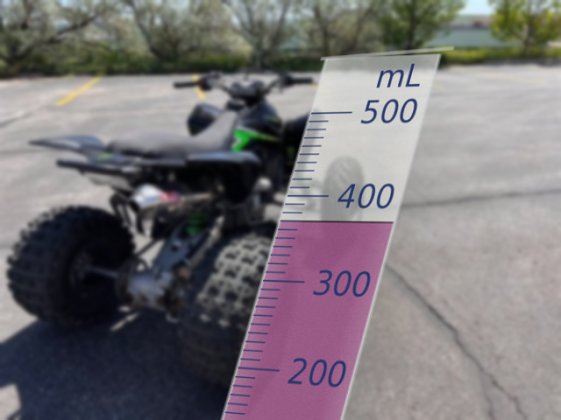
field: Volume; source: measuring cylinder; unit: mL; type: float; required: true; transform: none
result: 370 mL
